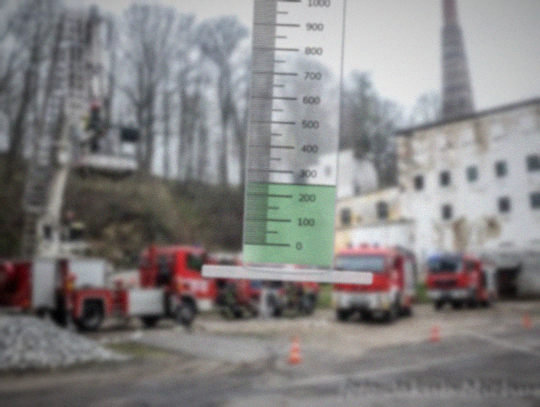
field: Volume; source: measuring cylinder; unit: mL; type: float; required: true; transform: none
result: 250 mL
